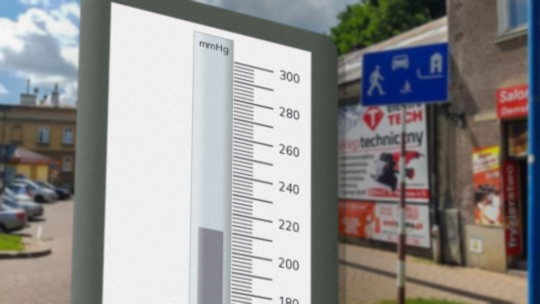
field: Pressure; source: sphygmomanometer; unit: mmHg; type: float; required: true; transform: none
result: 210 mmHg
